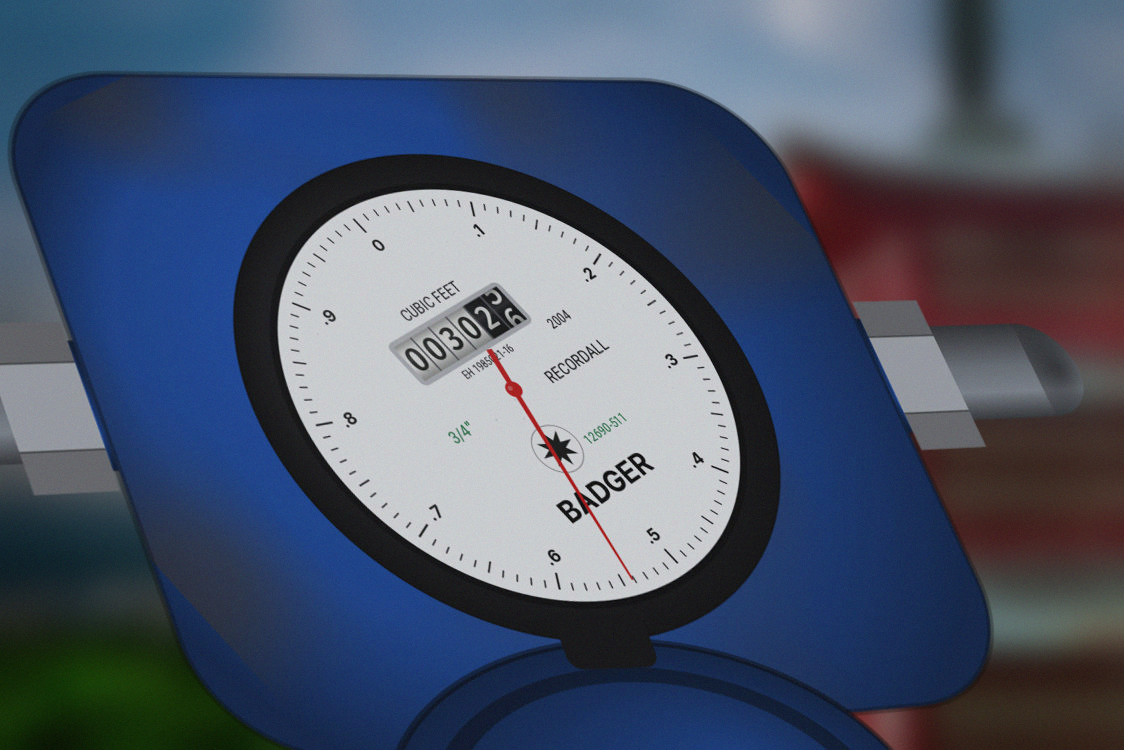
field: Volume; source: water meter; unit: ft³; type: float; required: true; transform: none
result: 3025.54 ft³
